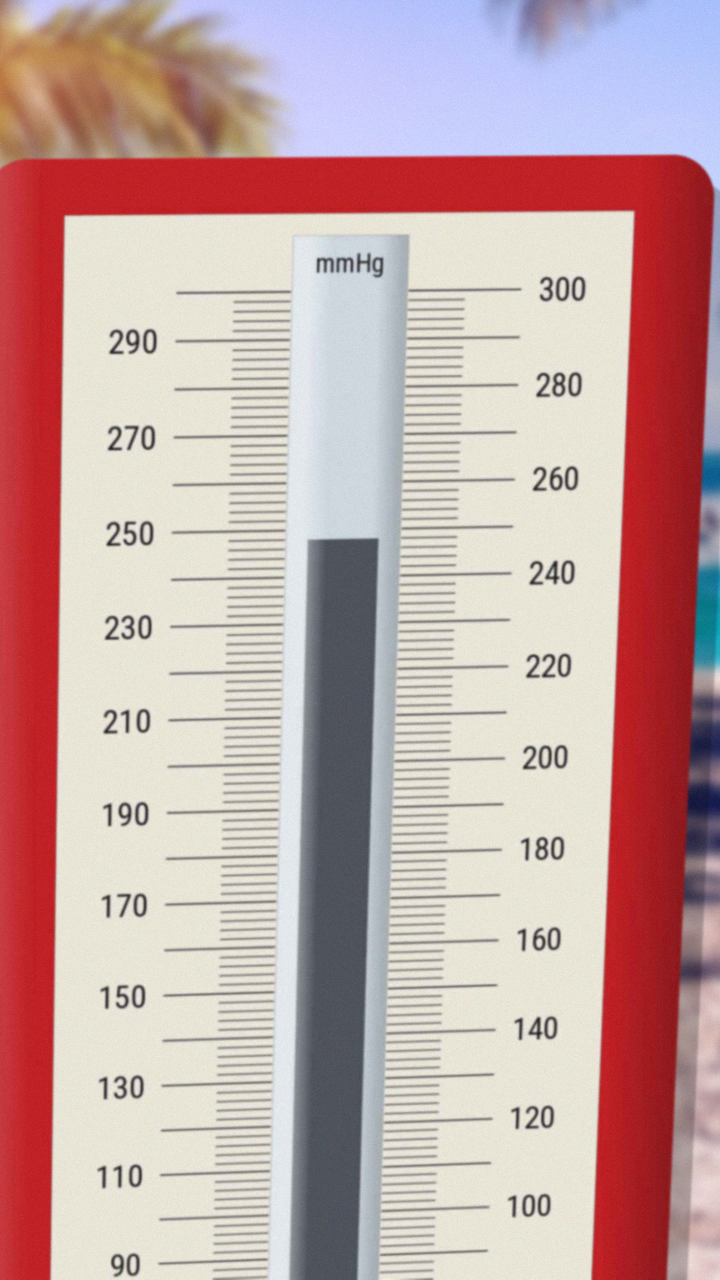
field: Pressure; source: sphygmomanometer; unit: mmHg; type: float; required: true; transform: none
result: 248 mmHg
